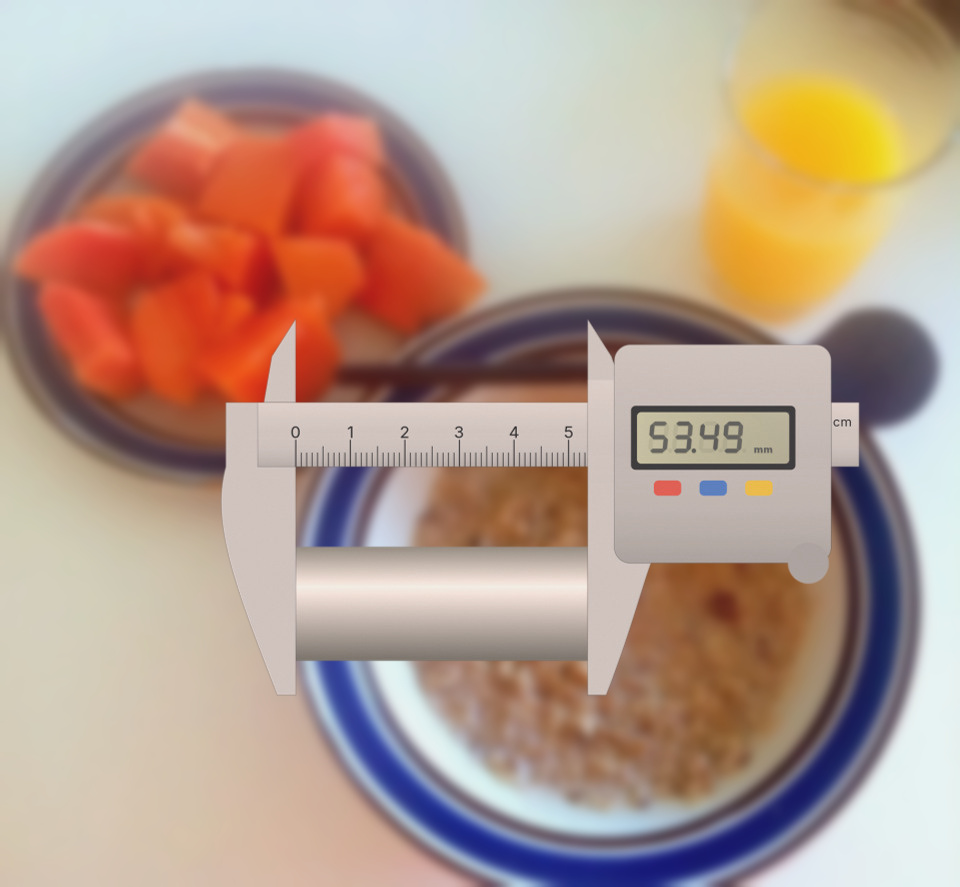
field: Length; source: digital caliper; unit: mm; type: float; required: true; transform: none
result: 53.49 mm
